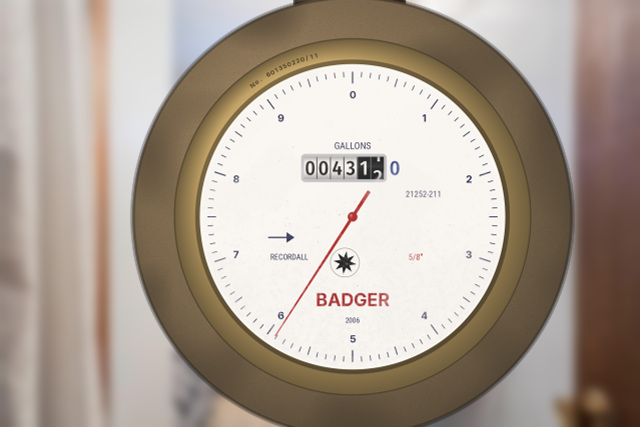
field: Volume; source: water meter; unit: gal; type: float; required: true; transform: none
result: 43115.9 gal
